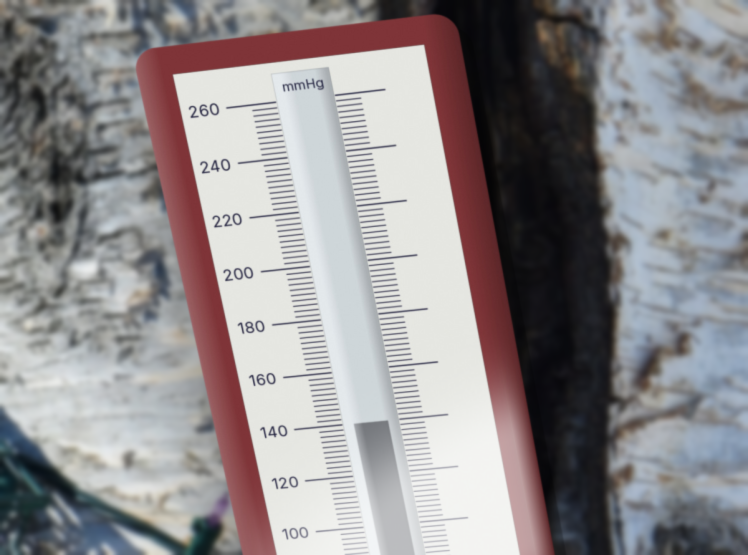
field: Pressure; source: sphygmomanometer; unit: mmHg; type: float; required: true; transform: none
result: 140 mmHg
